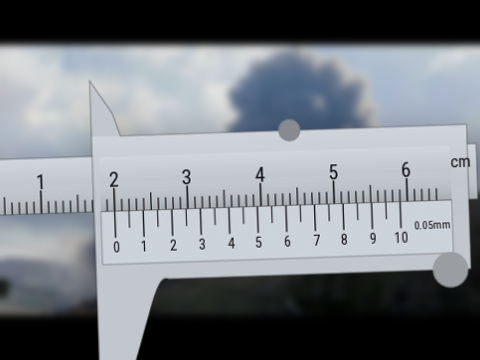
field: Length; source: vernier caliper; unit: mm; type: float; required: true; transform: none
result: 20.0 mm
